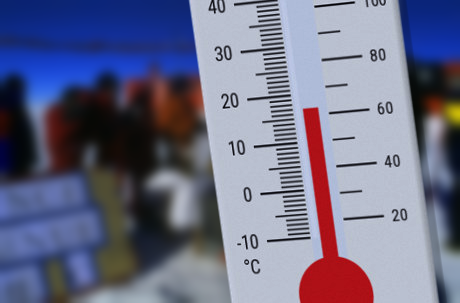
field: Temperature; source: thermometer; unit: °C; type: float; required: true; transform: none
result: 17 °C
